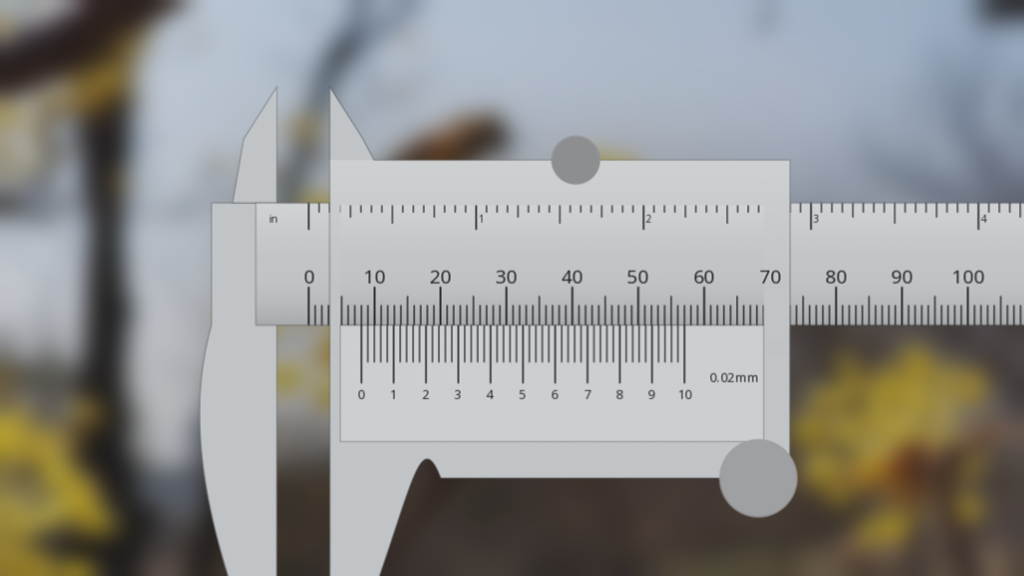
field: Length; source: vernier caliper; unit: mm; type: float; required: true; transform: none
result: 8.0 mm
